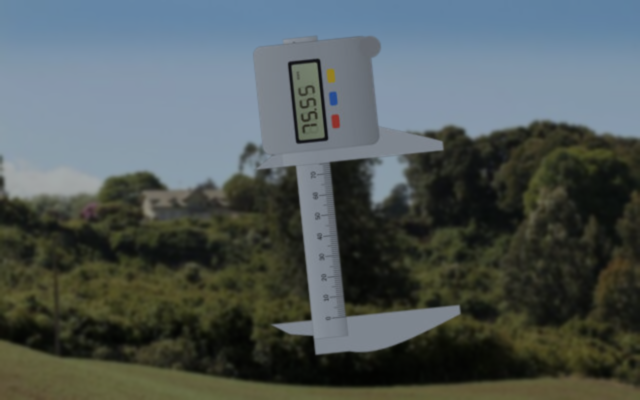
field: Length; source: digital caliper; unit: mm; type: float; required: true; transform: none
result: 75.55 mm
